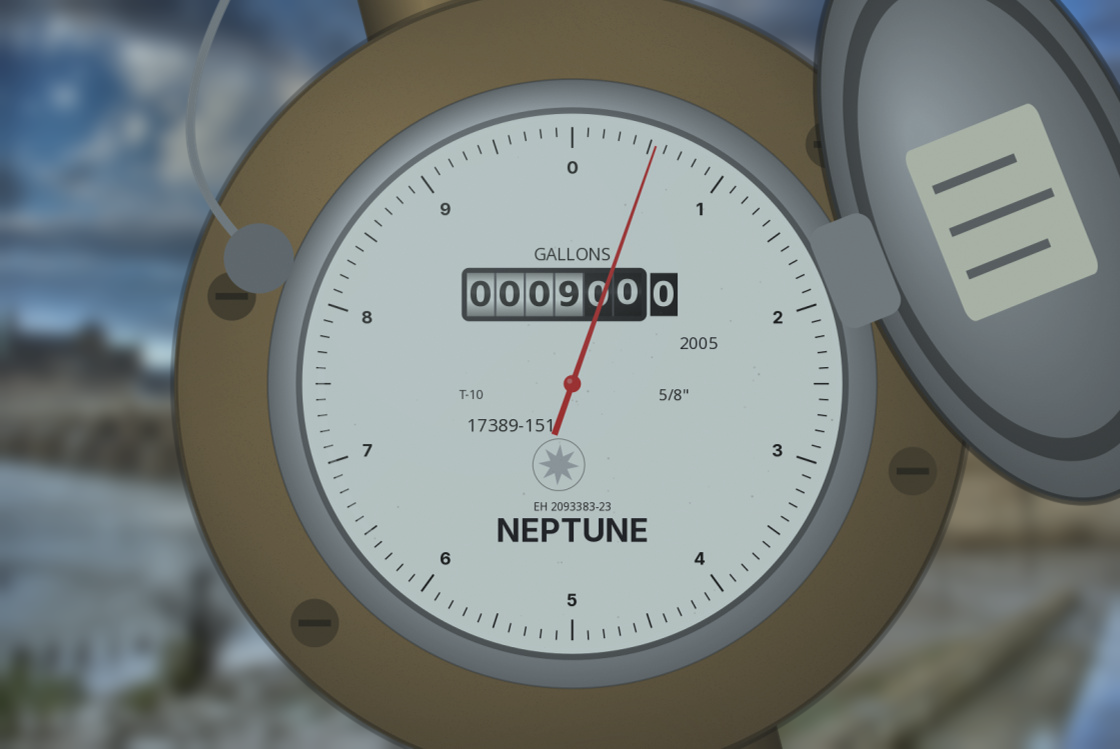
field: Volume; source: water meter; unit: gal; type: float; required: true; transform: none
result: 9000.5 gal
